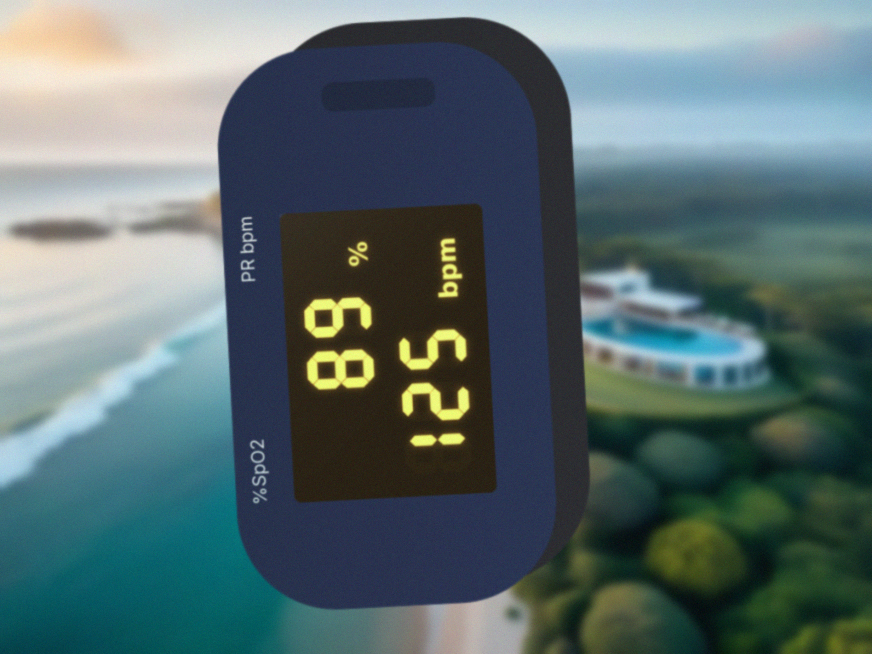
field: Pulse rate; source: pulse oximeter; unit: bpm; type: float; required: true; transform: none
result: 125 bpm
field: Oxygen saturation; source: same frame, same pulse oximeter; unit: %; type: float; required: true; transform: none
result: 89 %
